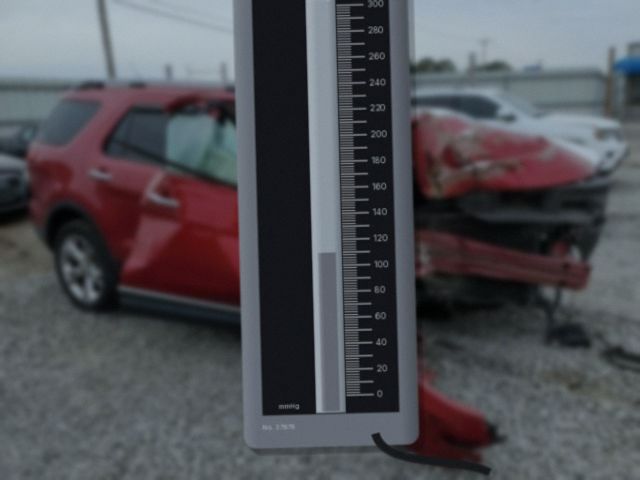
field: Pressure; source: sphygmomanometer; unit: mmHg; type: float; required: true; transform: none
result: 110 mmHg
